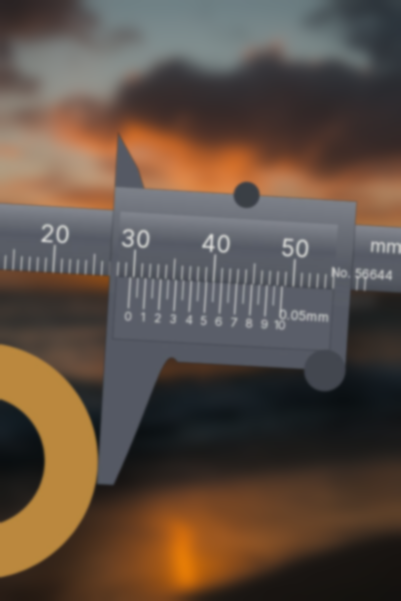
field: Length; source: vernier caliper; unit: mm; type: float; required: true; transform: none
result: 29.6 mm
